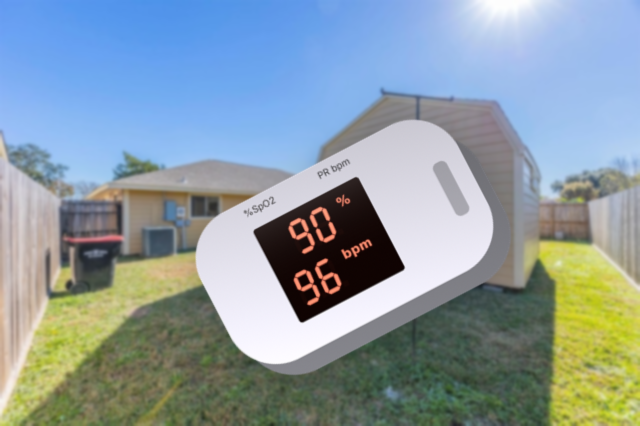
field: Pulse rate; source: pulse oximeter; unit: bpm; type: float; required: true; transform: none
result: 96 bpm
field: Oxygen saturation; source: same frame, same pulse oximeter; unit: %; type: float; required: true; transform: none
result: 90 %
